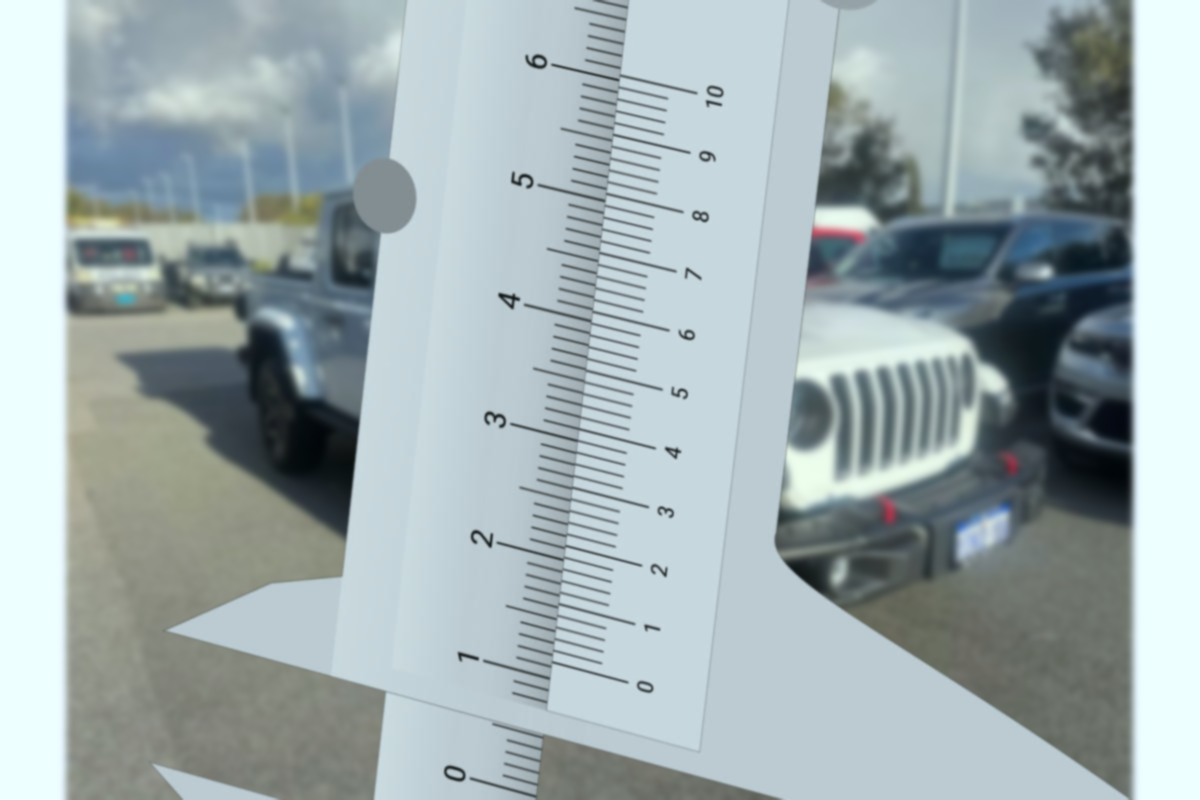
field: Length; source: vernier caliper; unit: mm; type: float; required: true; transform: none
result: 11.4 mm
